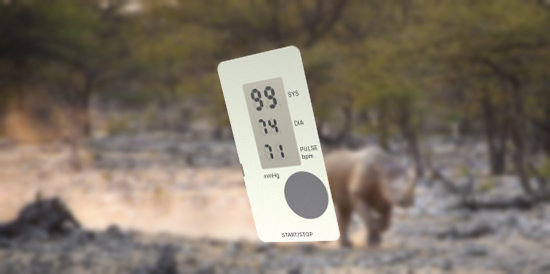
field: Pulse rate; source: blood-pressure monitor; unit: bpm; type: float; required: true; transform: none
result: 71 bpm
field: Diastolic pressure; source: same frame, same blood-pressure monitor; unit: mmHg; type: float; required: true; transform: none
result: 74 mmHg
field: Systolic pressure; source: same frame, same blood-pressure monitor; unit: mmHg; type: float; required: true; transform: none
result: 99 mmHg
